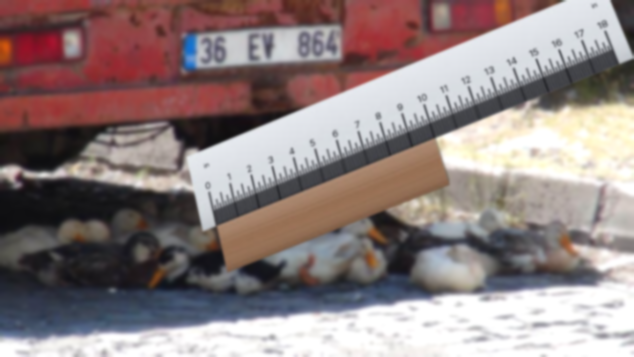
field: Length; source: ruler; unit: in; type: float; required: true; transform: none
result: 10 in
